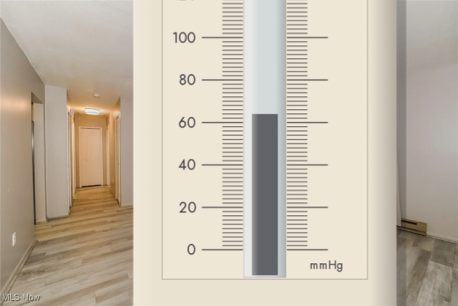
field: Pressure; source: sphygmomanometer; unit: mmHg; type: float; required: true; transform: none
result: 64 mmHg
